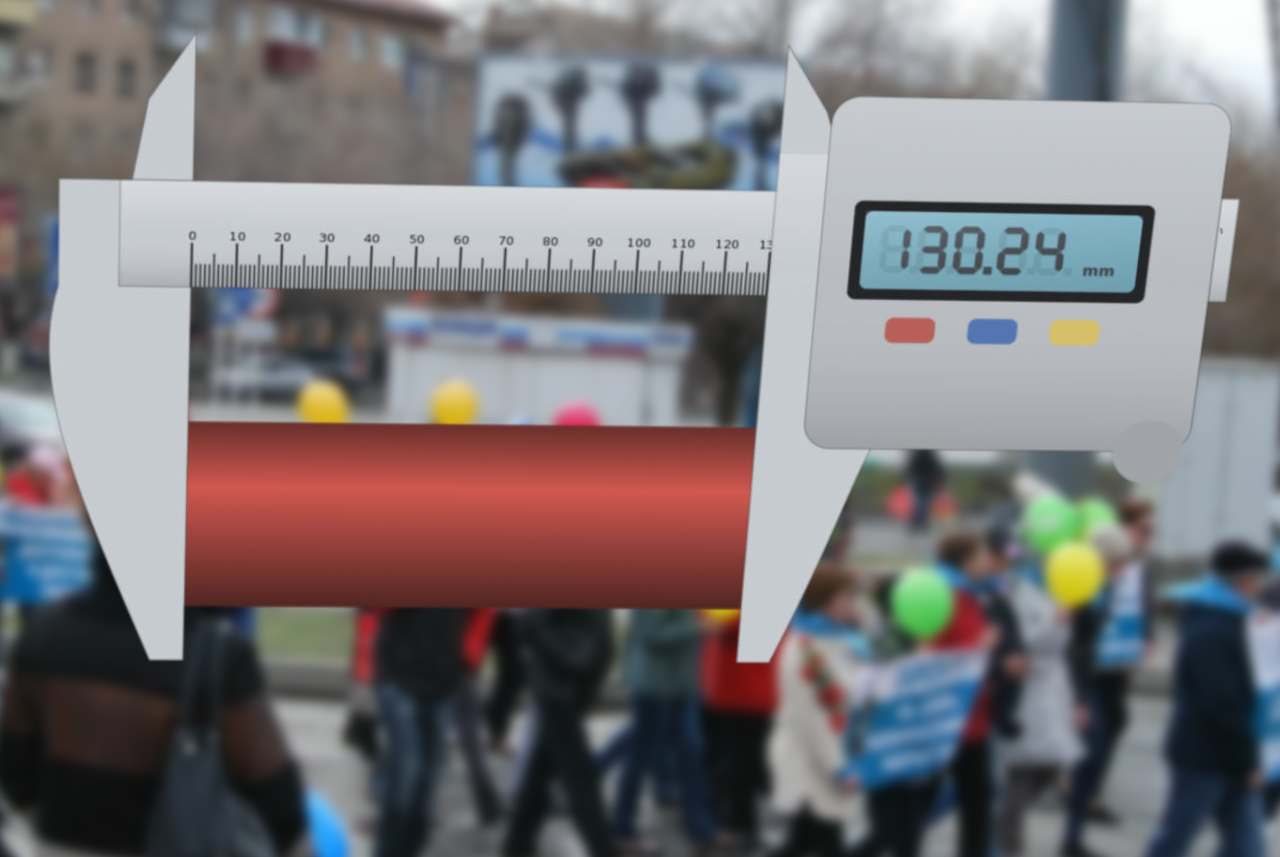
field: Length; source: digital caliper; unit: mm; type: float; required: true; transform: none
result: 130.24 mm
